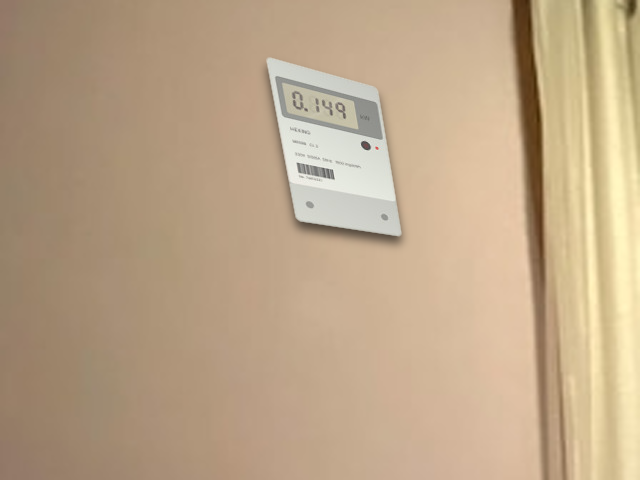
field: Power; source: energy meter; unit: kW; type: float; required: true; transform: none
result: 0.149 kW
